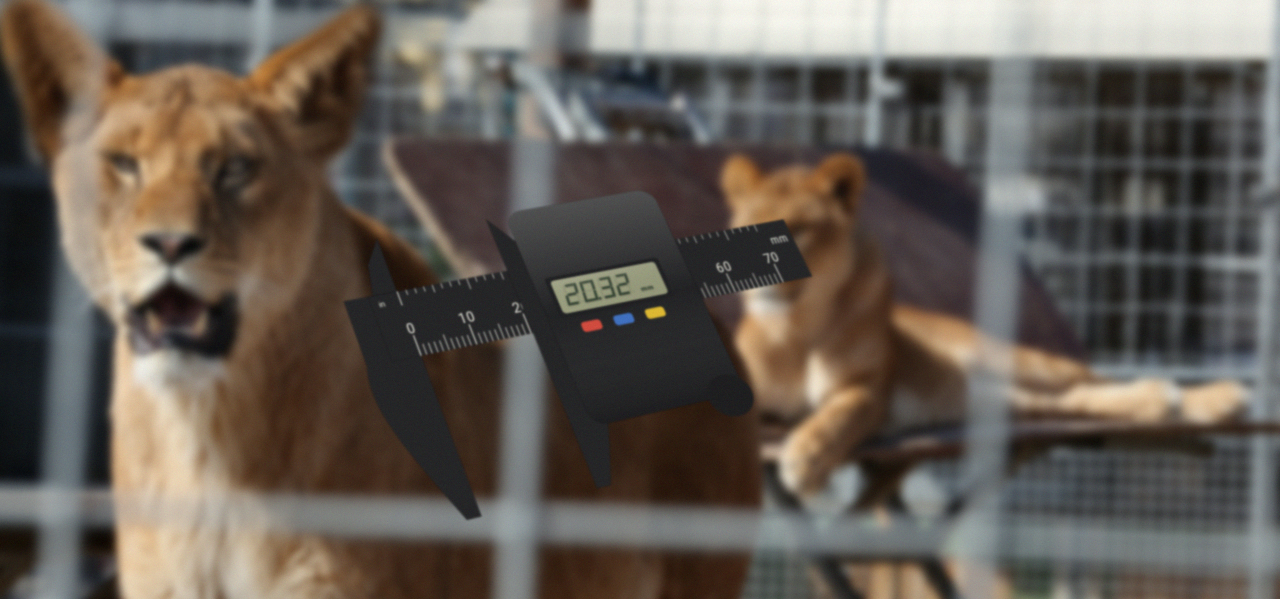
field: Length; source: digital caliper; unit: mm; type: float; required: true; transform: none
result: 20.32 mm
